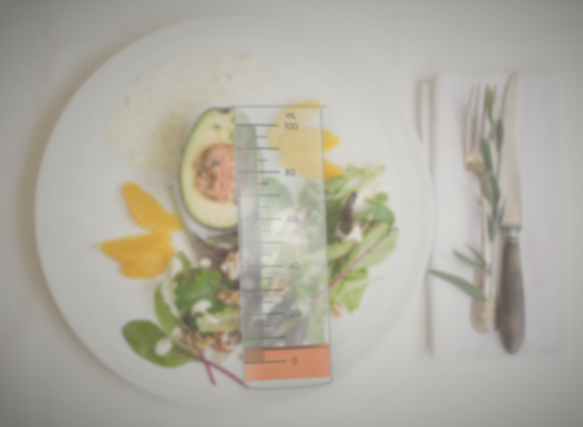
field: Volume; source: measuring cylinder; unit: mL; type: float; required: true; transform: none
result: 5 mL
